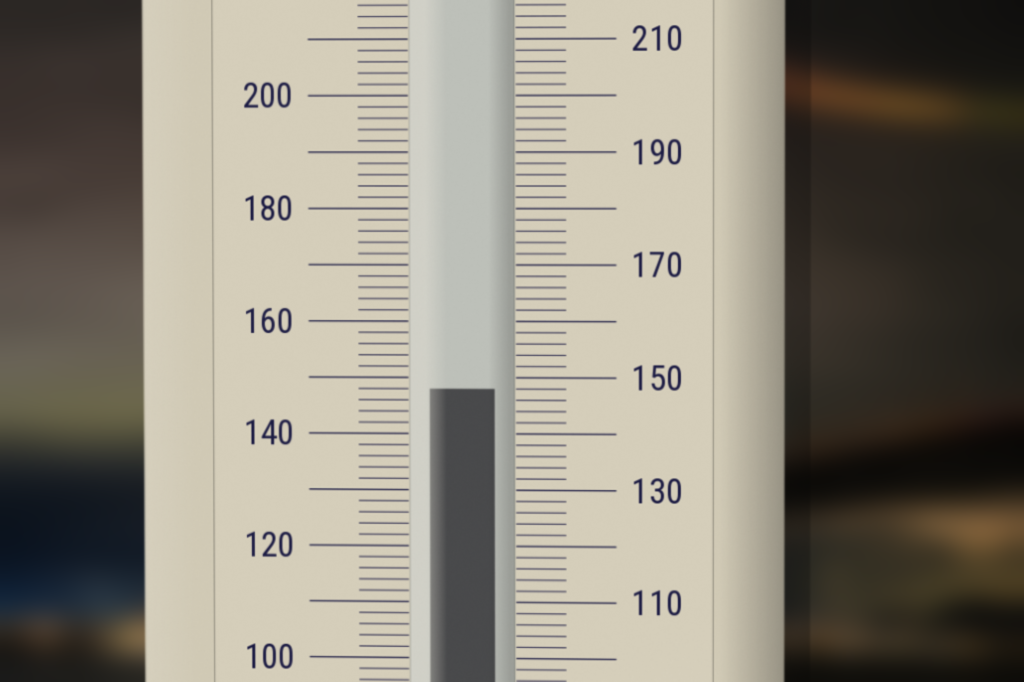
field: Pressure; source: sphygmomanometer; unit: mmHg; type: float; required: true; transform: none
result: 148 mmHg
